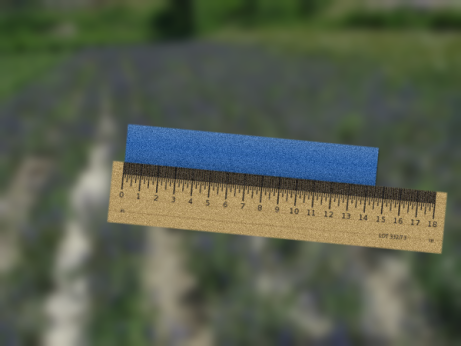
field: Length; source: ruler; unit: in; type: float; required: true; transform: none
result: 14.5 in
